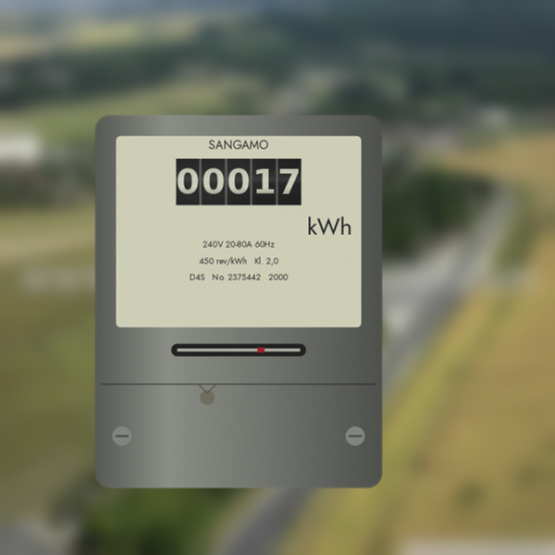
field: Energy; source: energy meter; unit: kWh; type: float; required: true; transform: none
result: 17 kWh
